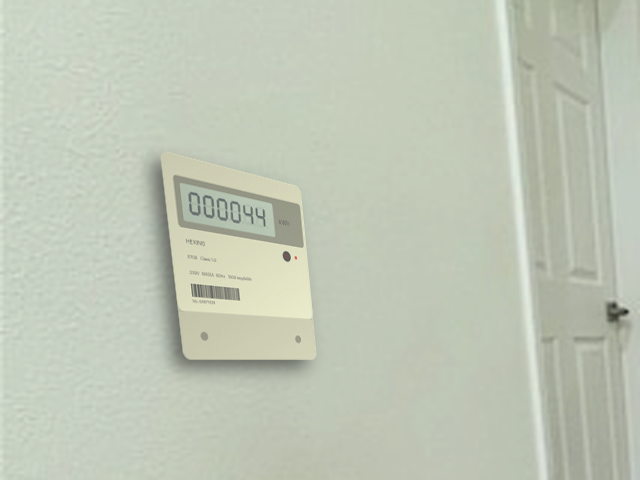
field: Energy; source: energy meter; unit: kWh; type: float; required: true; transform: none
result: 44 kWh
